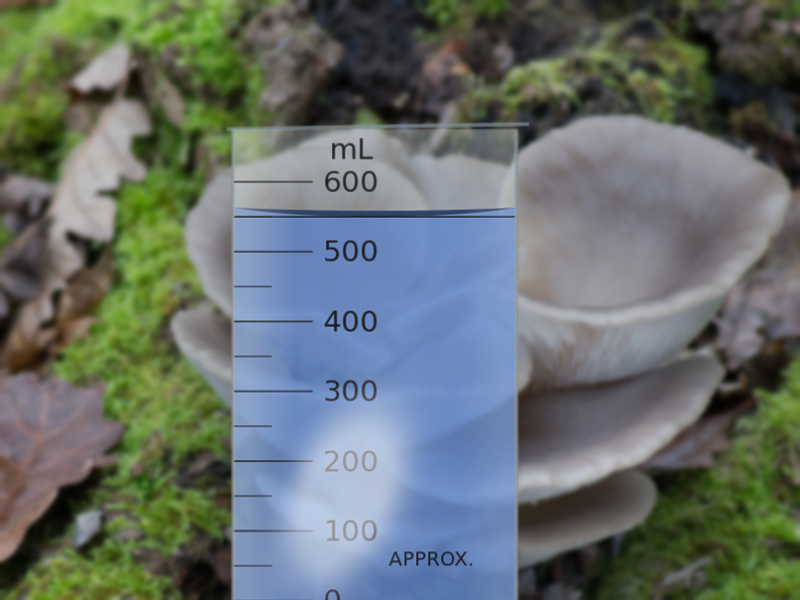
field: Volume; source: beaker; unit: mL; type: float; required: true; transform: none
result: 550 mL
